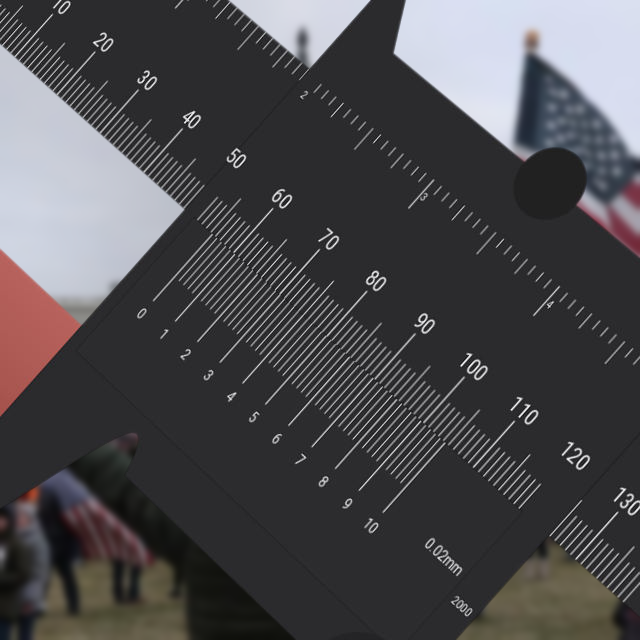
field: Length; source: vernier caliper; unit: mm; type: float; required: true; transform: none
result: 55.4 mm
